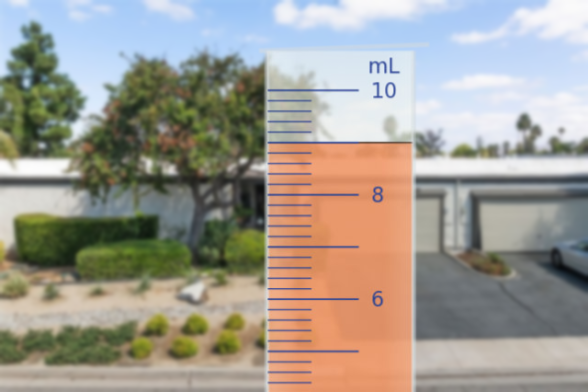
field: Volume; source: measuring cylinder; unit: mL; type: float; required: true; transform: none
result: 9 mL
